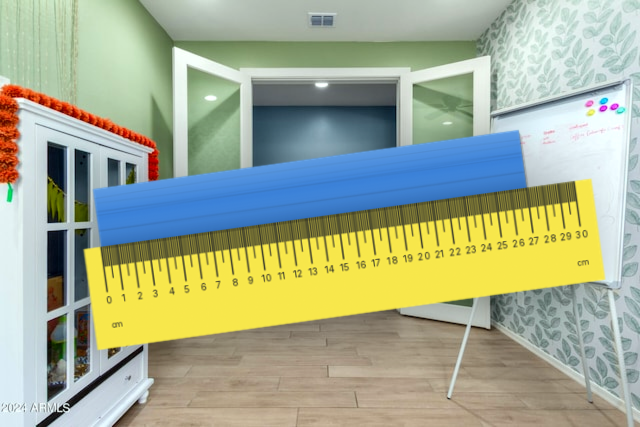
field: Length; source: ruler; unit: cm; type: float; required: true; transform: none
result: 27 cm
